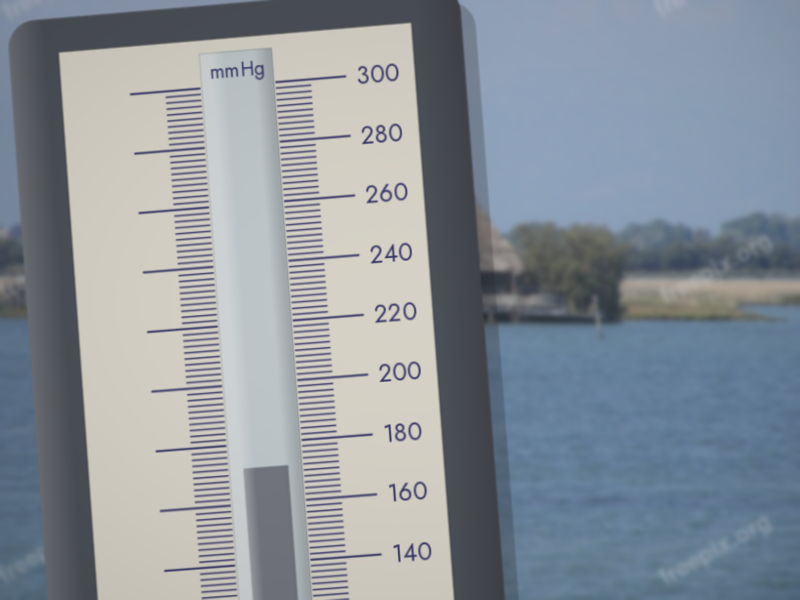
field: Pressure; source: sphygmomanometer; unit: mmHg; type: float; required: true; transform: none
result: 172 mmHg
